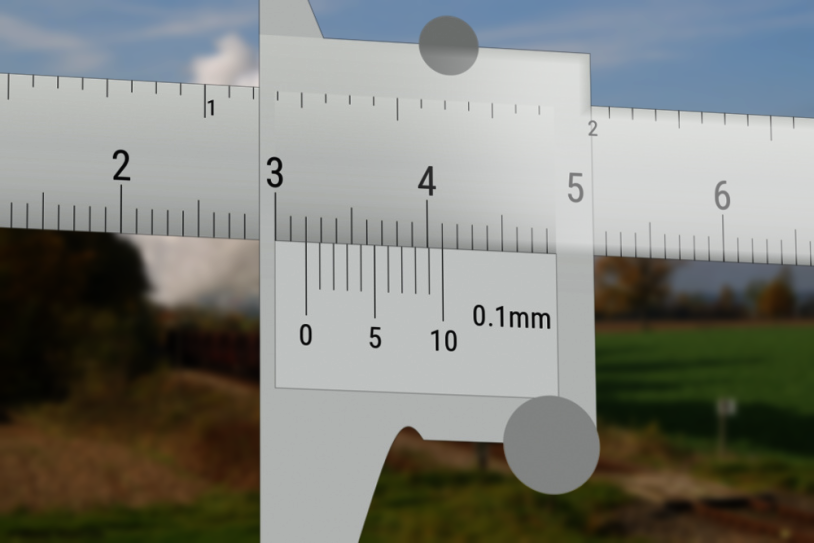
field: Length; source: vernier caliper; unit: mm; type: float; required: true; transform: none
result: 32.0 mm
